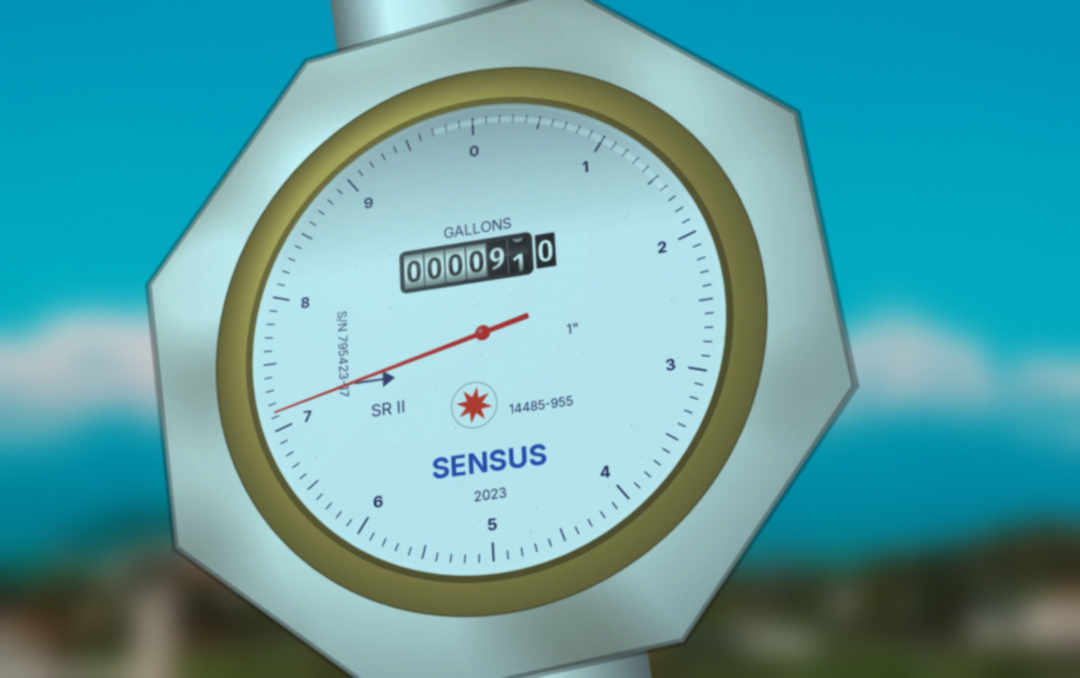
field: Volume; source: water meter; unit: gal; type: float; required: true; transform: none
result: 907.1 gal
